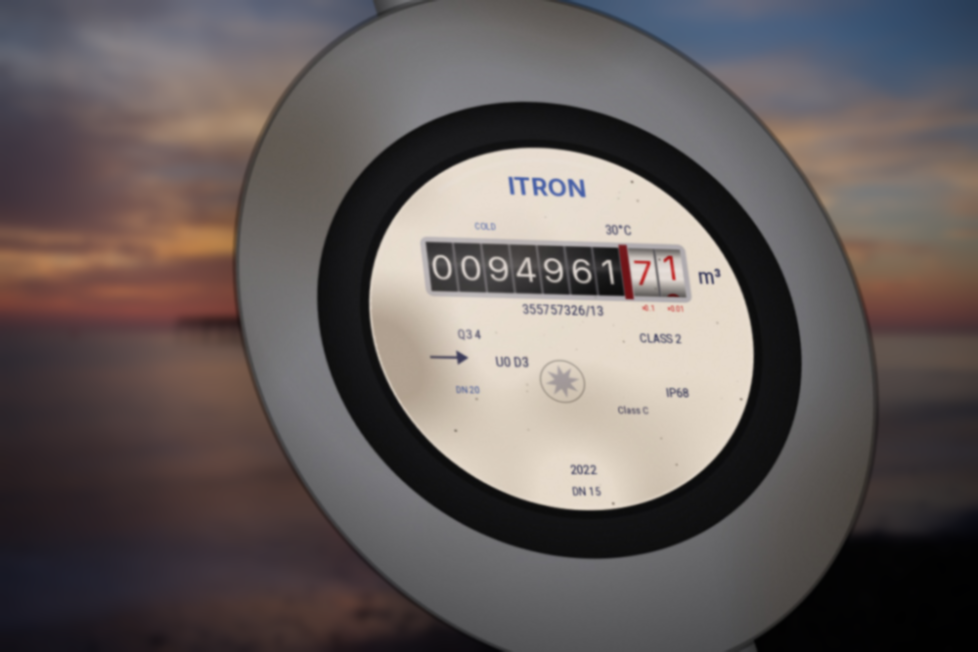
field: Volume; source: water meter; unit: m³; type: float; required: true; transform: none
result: 94961.71 m³
